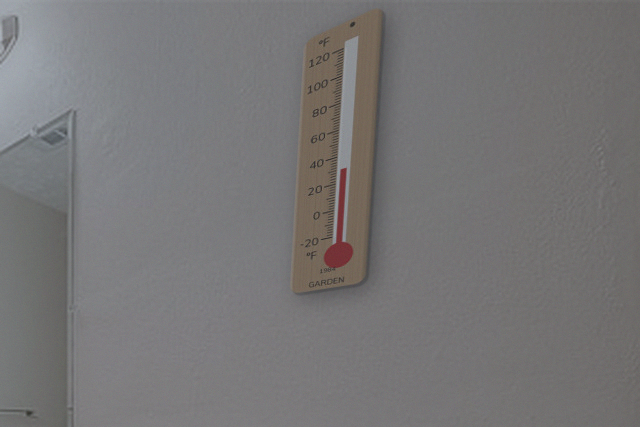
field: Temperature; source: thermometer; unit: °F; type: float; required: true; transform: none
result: 30 °F
